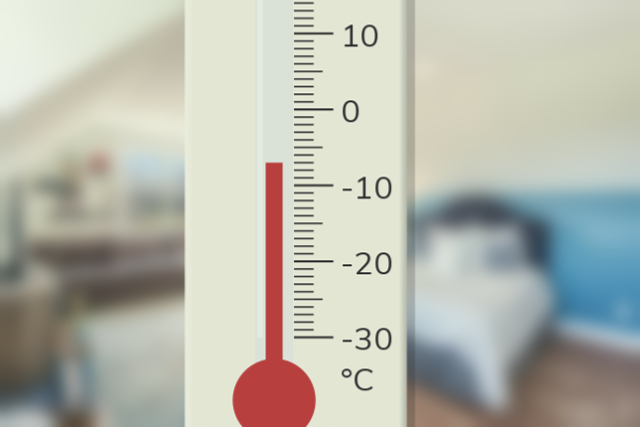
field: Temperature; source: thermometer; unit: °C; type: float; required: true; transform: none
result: -7 °C
